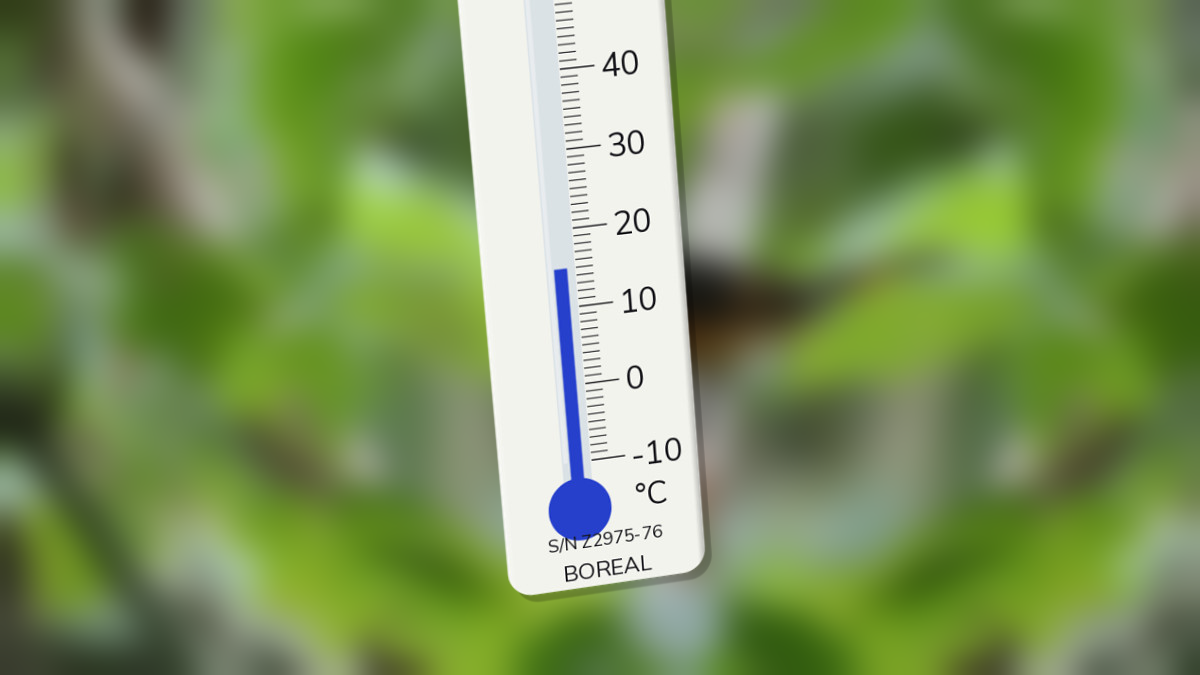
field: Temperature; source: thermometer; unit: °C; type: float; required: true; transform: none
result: 15 °C
